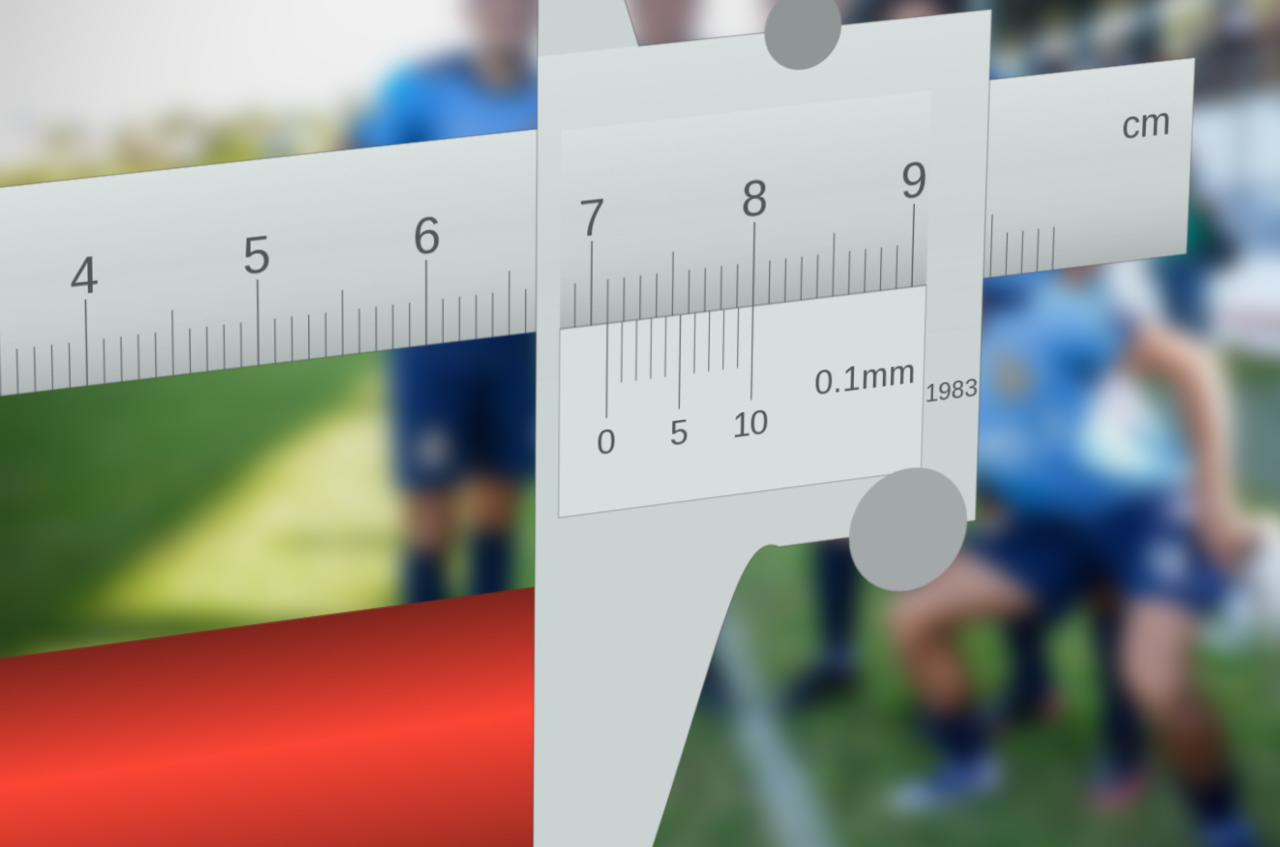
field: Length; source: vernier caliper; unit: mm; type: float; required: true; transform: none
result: 71.0 mm
